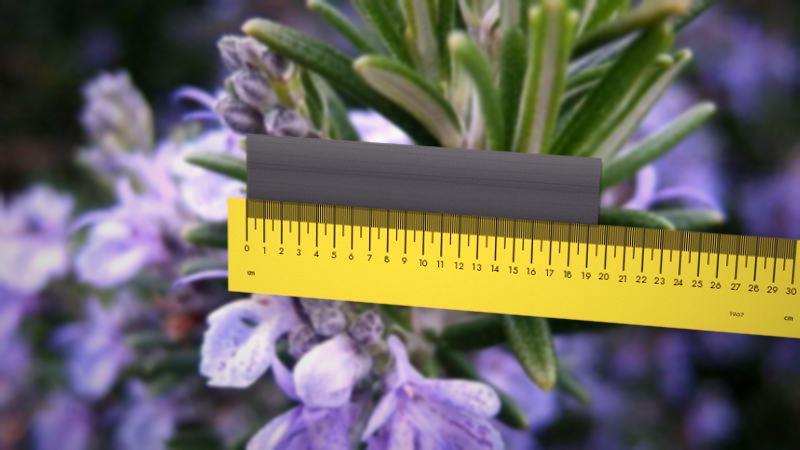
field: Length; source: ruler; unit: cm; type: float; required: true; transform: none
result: 19.5 cm
